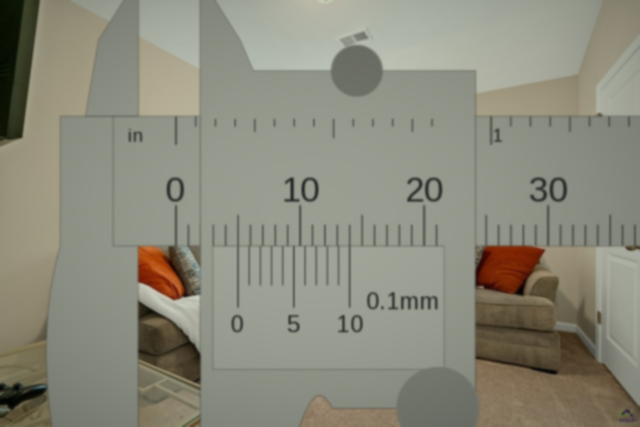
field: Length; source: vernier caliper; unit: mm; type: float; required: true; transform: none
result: 5.0 mm
